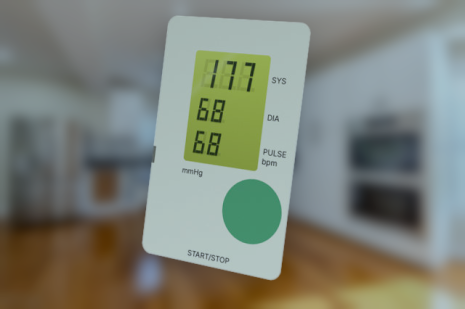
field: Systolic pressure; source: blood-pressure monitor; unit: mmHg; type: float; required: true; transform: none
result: 177 mmHg
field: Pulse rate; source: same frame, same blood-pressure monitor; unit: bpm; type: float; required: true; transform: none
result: 68 bpm
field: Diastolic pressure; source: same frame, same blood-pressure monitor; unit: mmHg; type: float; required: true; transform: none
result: 68 mmHg
